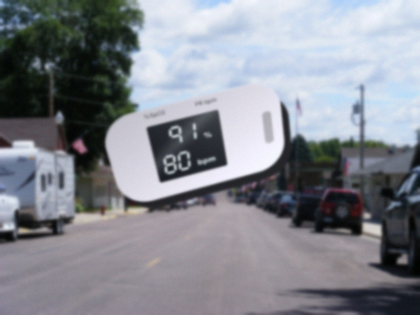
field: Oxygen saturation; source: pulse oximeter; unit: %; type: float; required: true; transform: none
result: 91 %
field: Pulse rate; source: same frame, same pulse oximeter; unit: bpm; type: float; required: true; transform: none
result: 80 bpm
